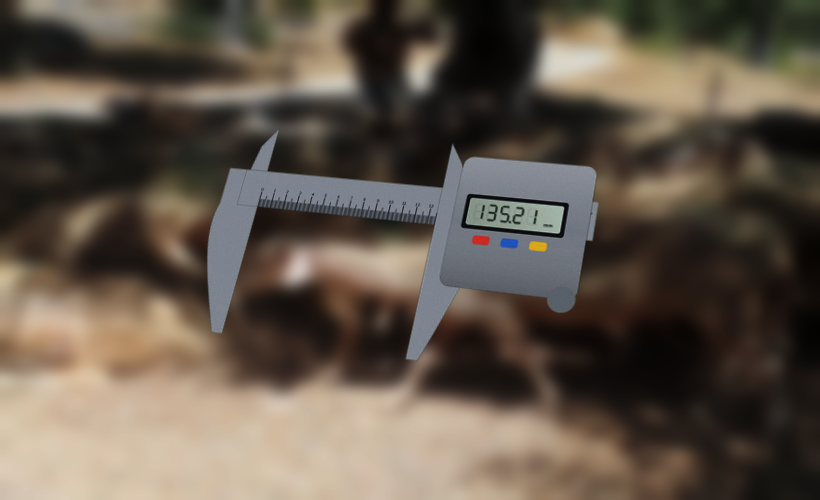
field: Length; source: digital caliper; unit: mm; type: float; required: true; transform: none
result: 135.21 mm
